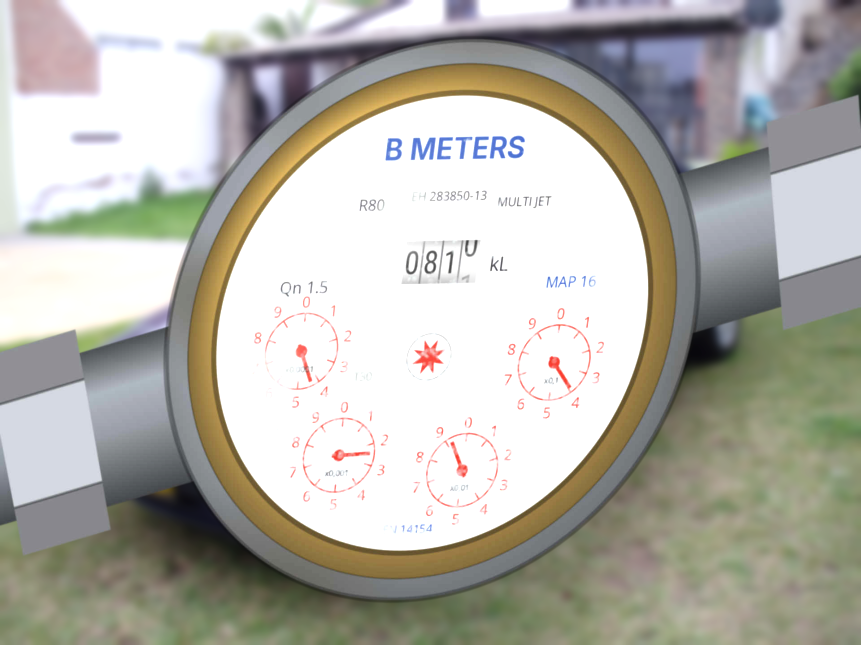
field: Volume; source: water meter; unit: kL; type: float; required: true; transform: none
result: 810.3924 kL
